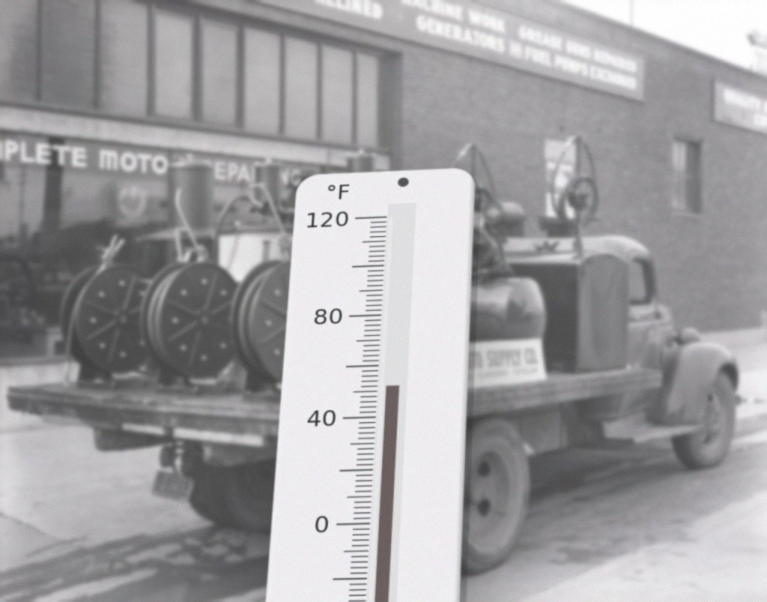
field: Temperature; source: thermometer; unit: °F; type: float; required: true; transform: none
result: 52 °F
